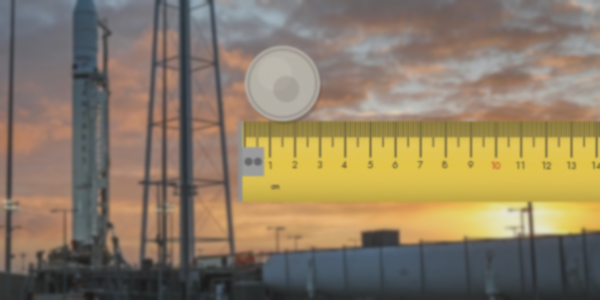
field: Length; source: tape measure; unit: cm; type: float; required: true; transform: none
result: 3 cm
